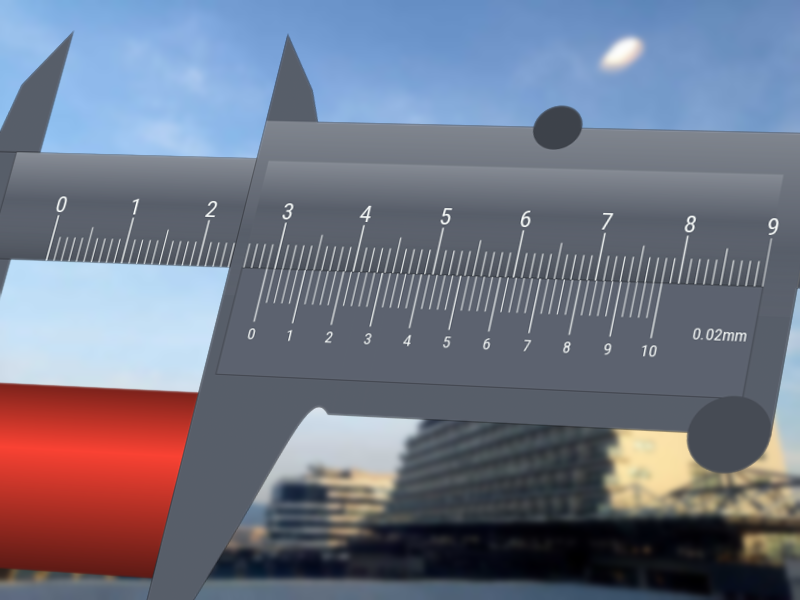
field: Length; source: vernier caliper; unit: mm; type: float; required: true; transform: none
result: 29.0 mm
